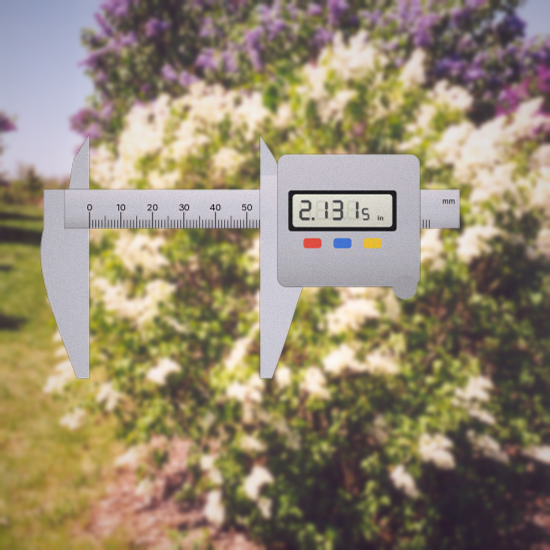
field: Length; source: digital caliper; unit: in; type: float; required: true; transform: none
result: 2.1315 in
